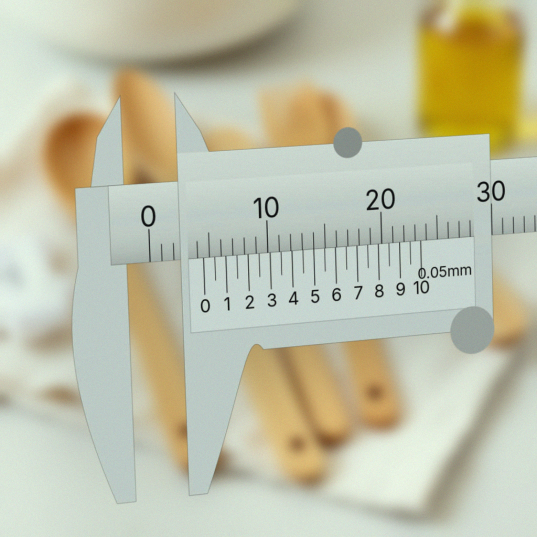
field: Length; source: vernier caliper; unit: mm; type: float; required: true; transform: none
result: 4.5 mm
